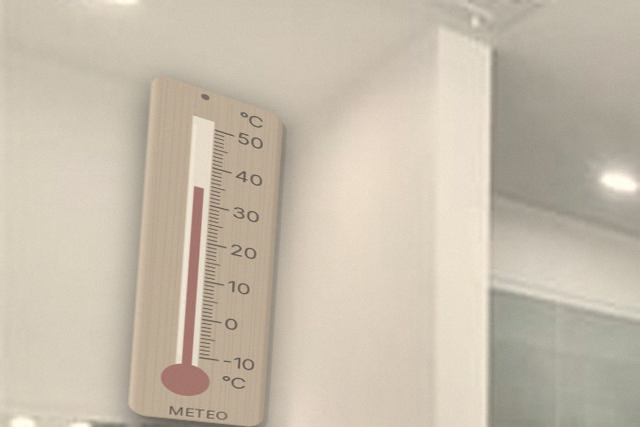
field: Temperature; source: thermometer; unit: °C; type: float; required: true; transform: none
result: 34 °C
